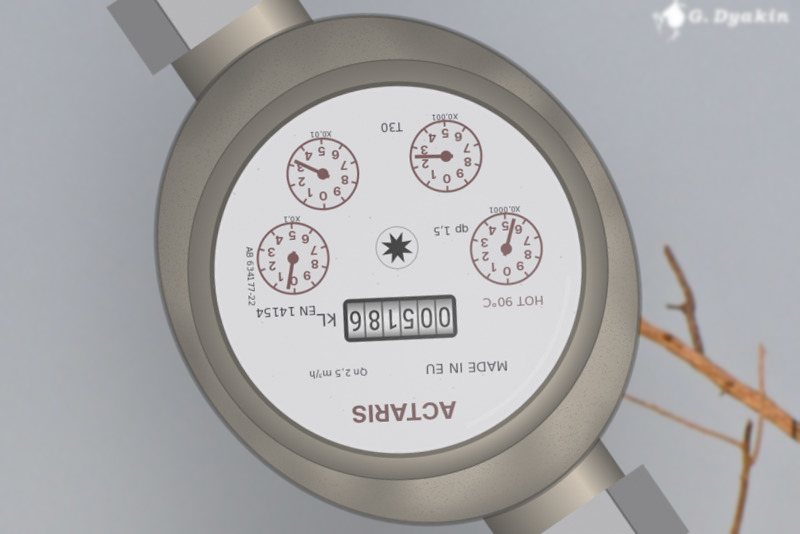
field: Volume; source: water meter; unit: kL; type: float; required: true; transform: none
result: 5186.0325 kL
